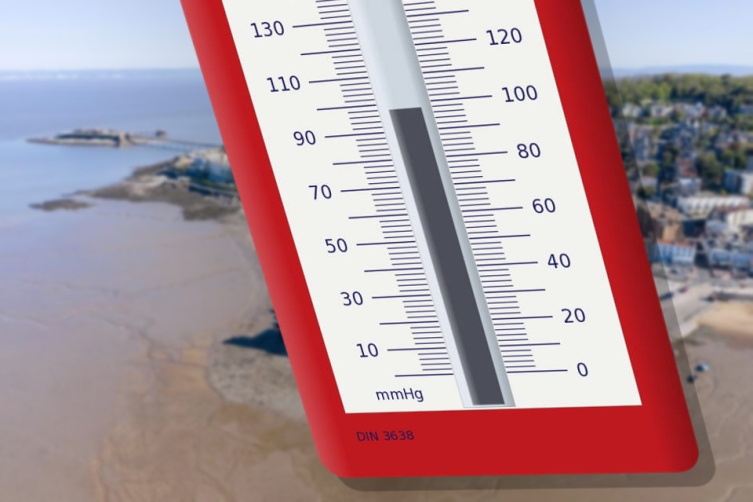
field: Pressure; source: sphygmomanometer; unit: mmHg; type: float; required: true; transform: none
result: 98 mmHg
